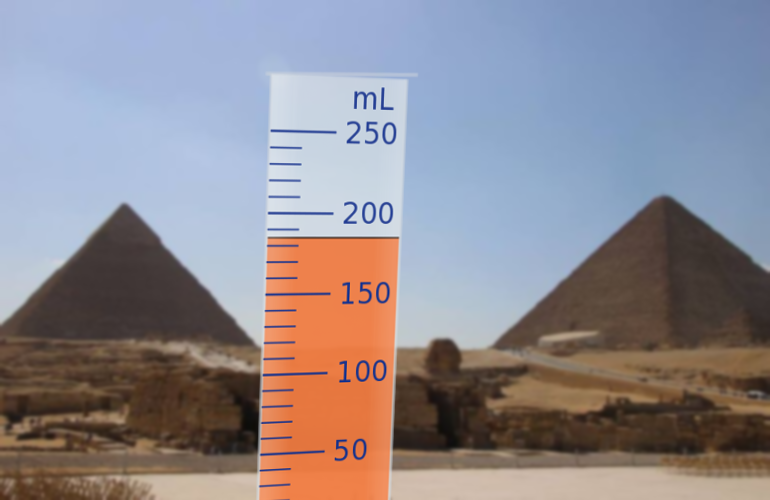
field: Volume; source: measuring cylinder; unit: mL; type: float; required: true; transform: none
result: 185 mL
